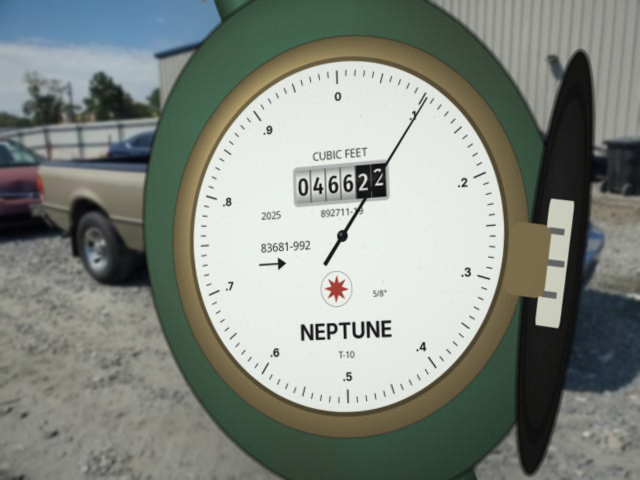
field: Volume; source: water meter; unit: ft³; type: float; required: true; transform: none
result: 46622.10 ft³
